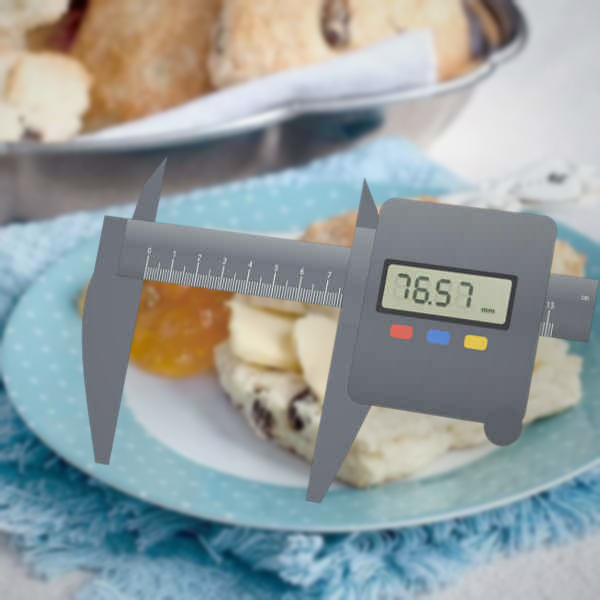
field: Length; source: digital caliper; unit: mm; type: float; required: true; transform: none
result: 76.57 mm
